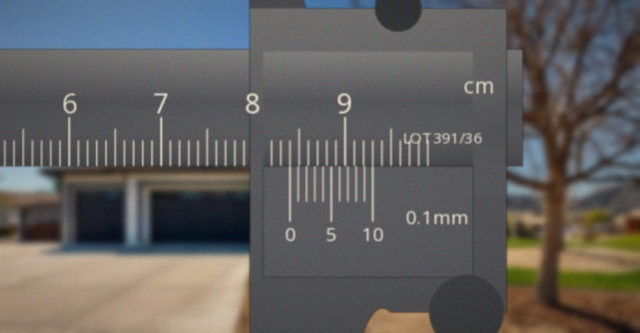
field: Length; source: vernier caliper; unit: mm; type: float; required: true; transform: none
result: 84.0 mm
